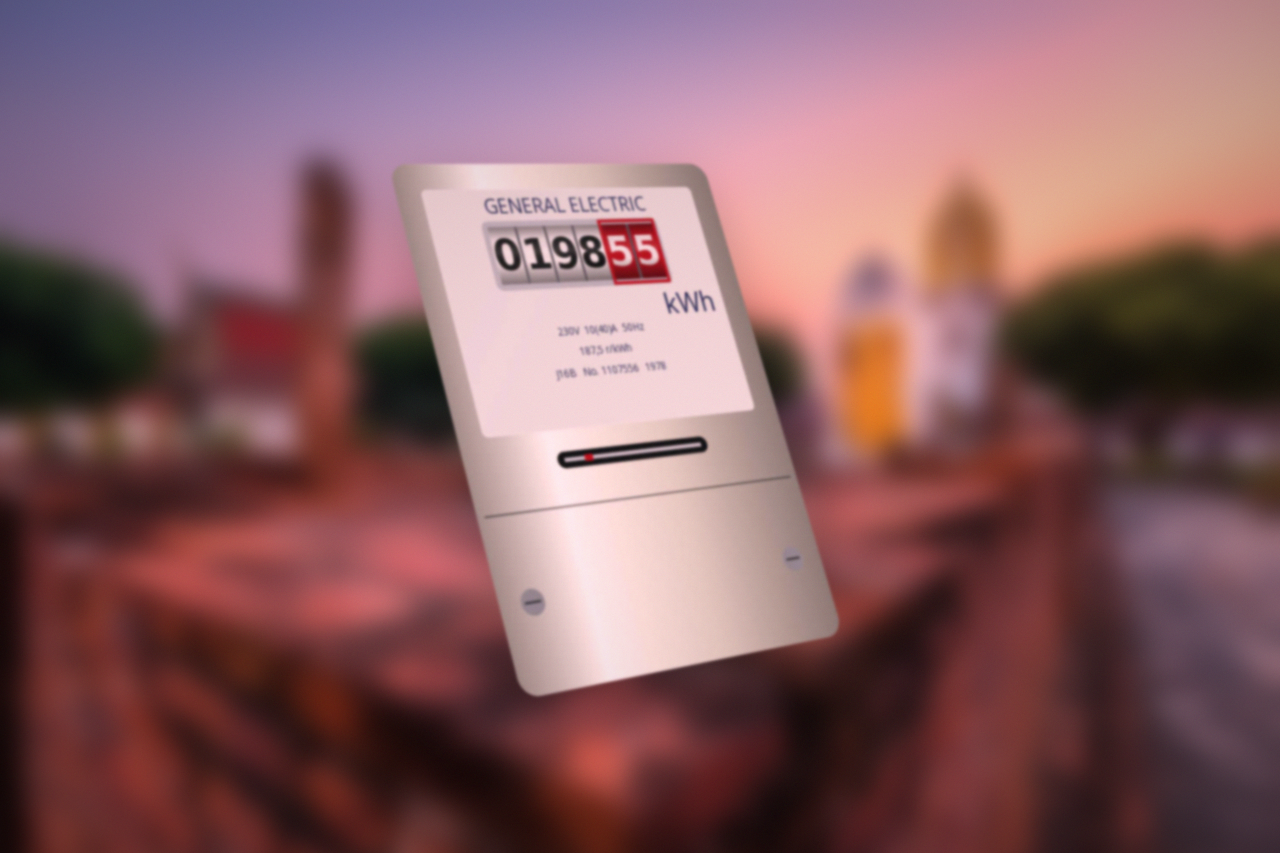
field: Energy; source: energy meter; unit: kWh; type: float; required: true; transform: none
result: 198.55 kWh
